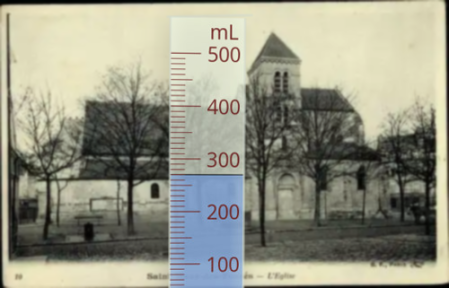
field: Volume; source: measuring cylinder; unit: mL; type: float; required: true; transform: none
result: 270 mL
